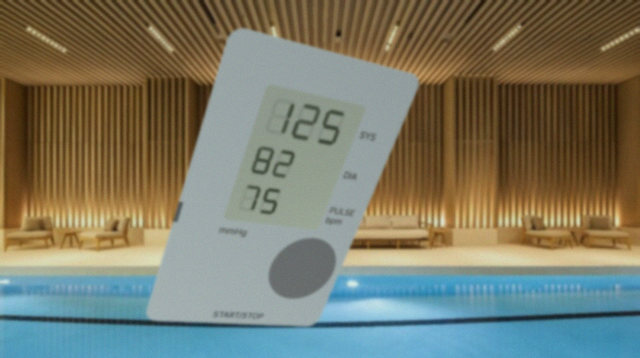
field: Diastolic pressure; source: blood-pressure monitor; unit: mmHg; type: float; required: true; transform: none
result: 82 mmHg
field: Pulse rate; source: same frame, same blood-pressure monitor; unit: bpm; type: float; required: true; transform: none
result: 75 bpm
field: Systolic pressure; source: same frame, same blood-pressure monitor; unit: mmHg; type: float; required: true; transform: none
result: 125 mmHg
